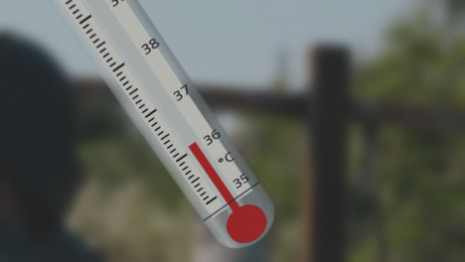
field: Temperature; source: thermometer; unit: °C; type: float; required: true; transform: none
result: 36.1 °C
